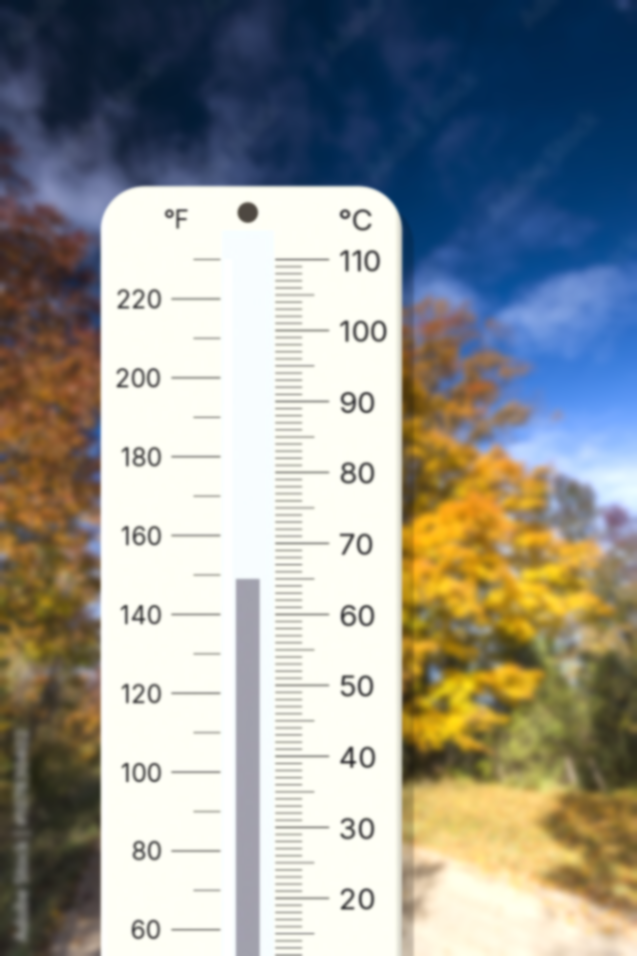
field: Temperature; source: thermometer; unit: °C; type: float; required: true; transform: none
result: 65 °C
